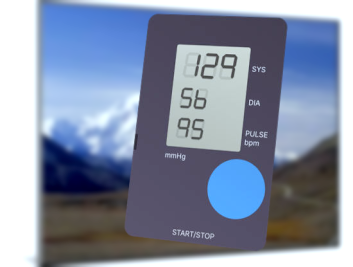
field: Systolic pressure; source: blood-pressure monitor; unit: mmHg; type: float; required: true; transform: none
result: 129 mmHg
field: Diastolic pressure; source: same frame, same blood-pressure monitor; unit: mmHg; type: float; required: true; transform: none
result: 56 mmHg
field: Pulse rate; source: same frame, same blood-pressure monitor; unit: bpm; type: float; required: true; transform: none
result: 95 bpm
